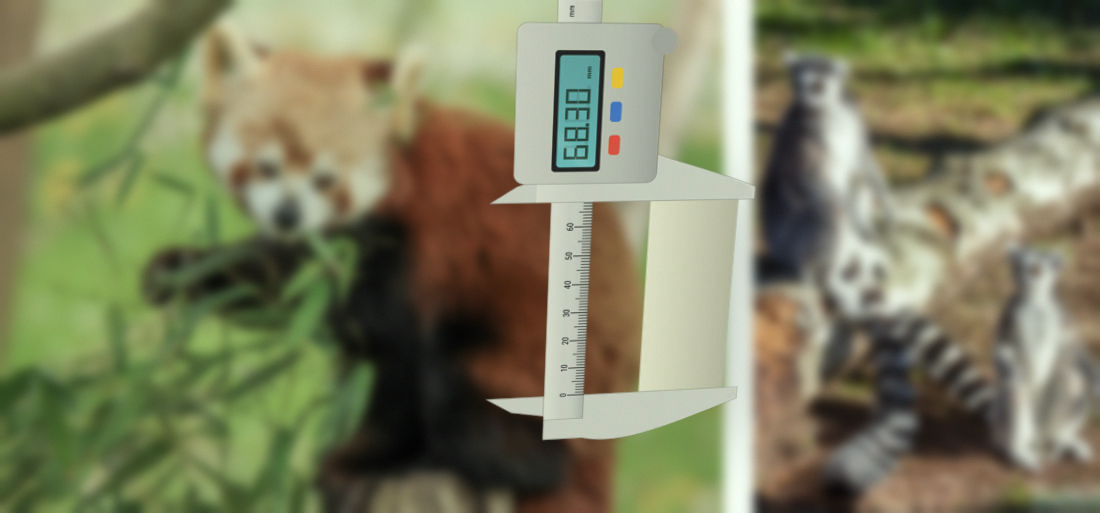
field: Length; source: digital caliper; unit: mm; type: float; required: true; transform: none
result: 68.30 mm
